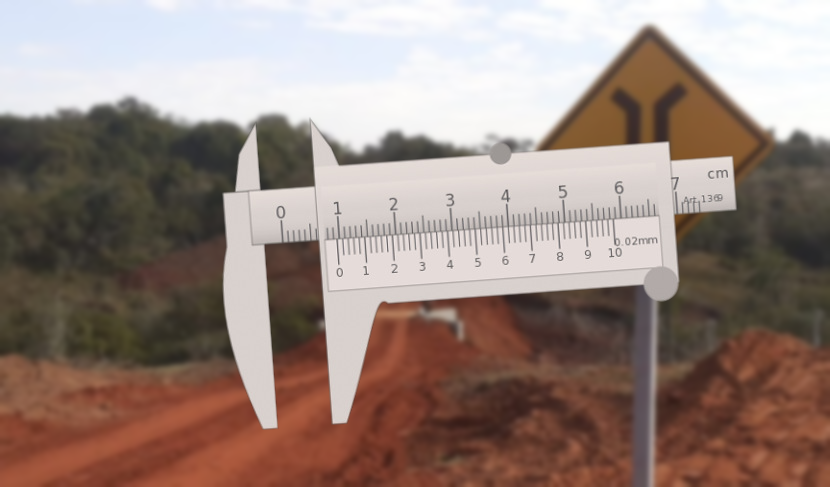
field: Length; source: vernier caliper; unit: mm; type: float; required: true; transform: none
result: 9.6 mm
